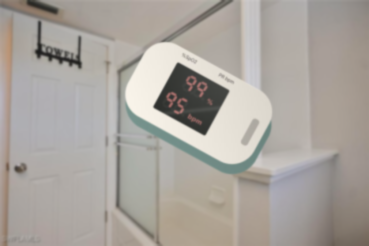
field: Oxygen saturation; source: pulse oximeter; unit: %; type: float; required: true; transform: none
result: 99 %
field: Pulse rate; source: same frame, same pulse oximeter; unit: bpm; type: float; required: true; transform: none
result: 95 bpm
